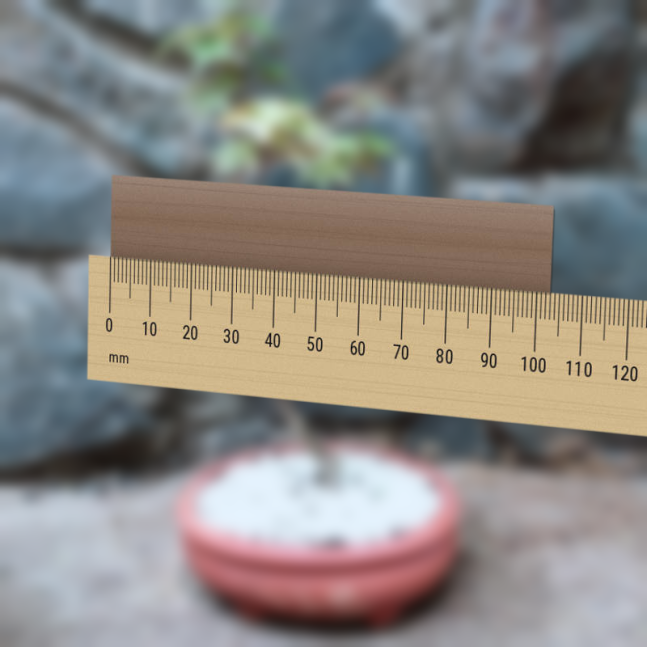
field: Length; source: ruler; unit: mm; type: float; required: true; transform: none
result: 103 mm
